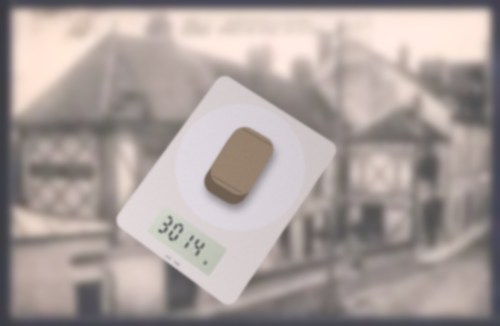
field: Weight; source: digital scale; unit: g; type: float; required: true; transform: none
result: 3014 g
